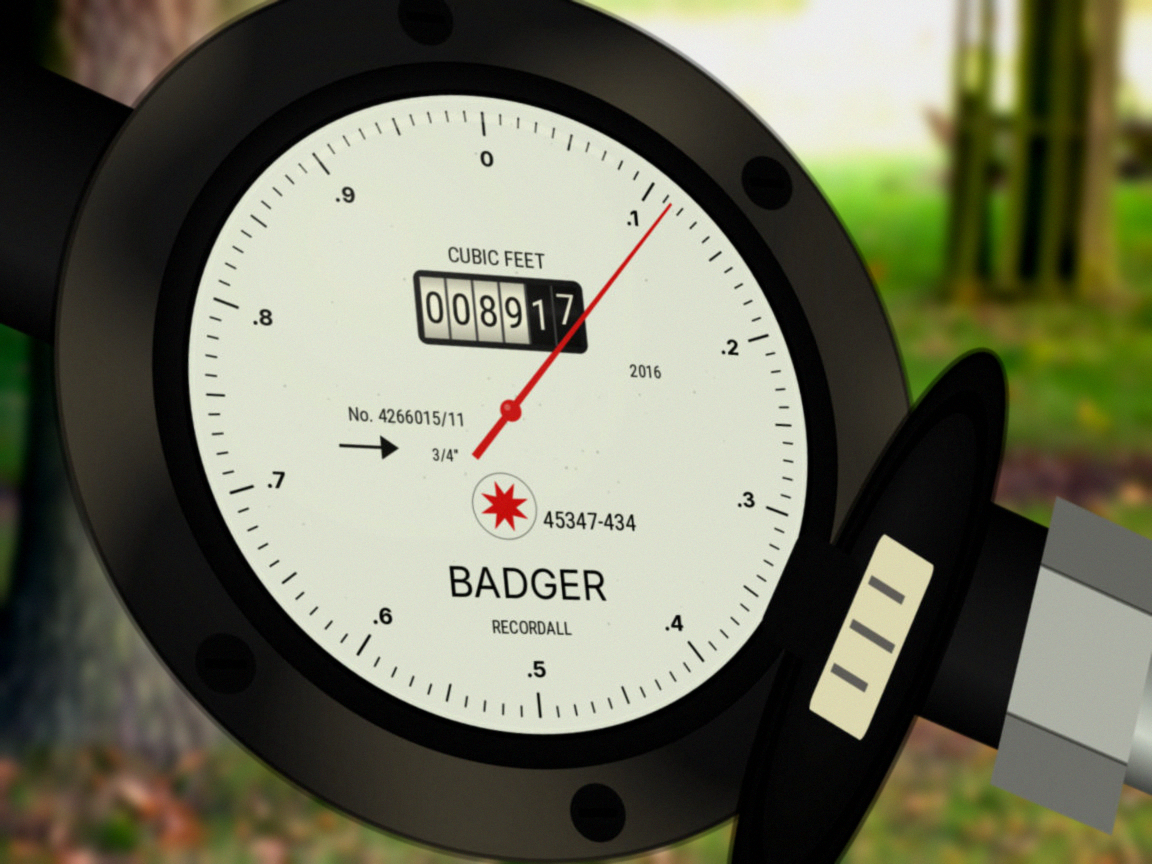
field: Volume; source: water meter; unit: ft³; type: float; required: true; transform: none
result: 8917.11 ft³
